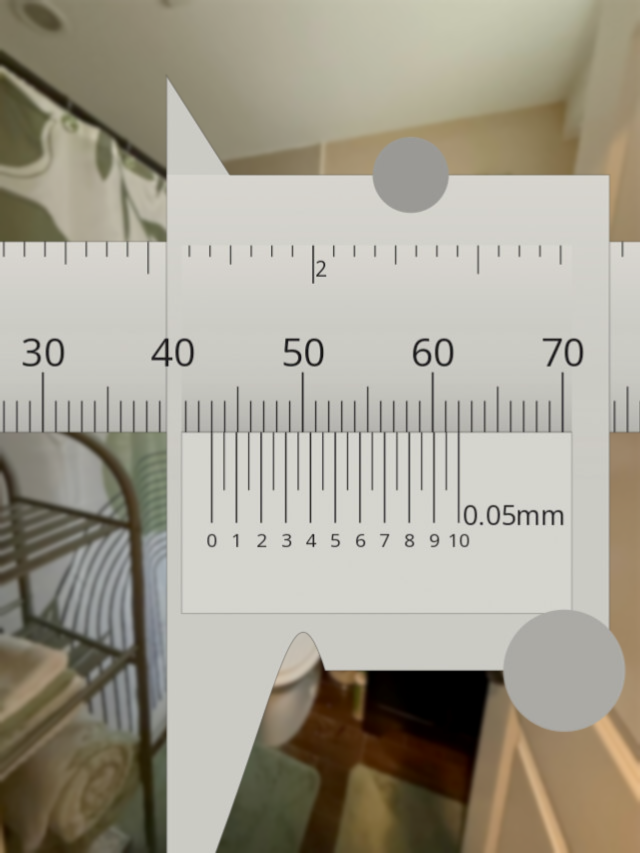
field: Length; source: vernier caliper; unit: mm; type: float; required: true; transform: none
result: 43.0 mm
